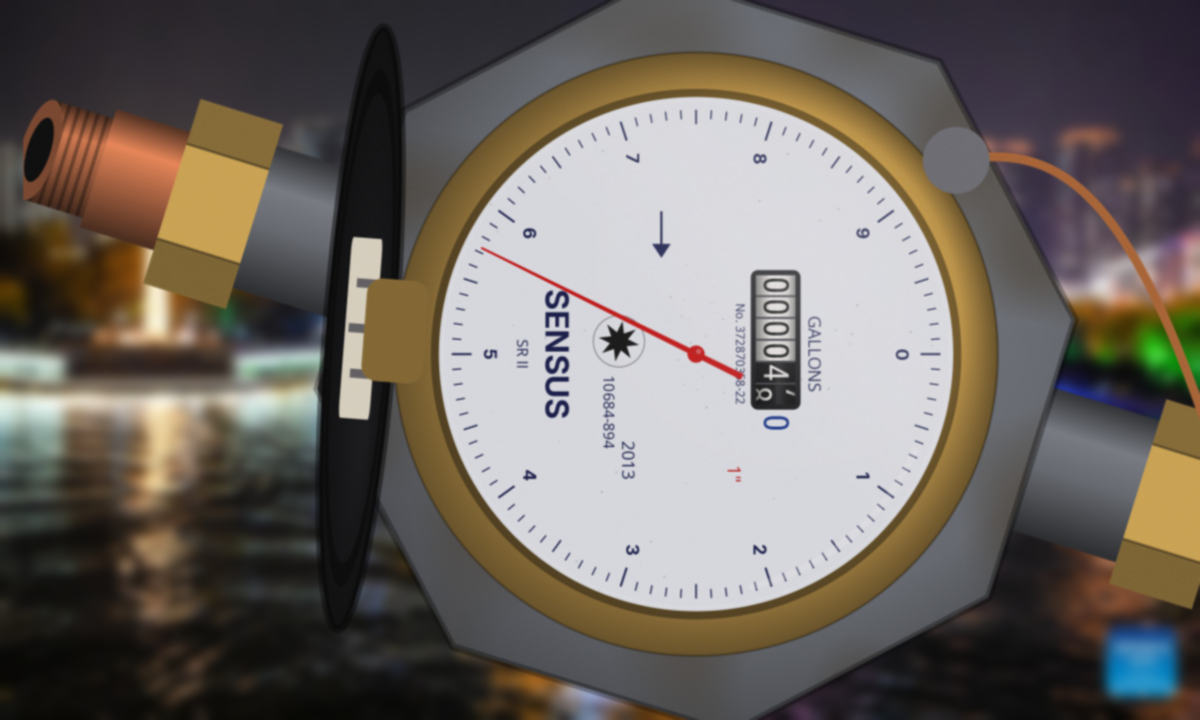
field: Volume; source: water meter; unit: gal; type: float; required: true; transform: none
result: 475.7 gal
